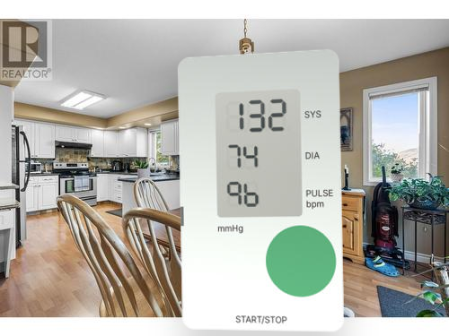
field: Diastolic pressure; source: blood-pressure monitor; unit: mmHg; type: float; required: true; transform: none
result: 74 mmHg
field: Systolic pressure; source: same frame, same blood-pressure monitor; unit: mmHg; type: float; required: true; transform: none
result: 132 mmHg
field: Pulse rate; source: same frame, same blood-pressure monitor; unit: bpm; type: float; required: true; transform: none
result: 96 bpm
